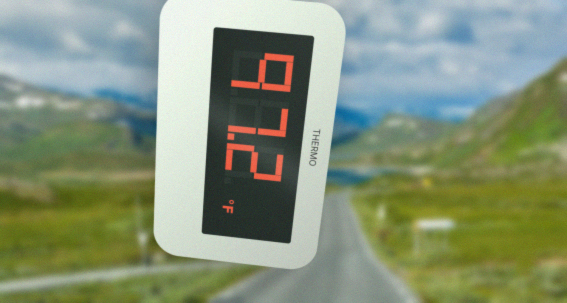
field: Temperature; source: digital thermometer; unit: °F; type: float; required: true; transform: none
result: 97.2 °F
